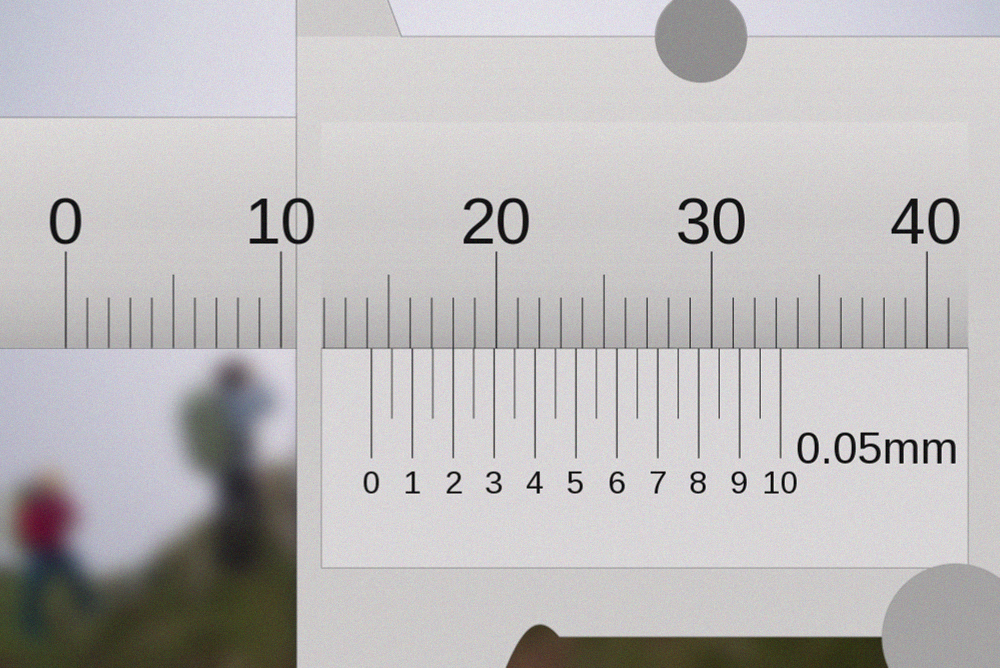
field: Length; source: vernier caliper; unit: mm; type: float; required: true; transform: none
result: 14.2 mm
